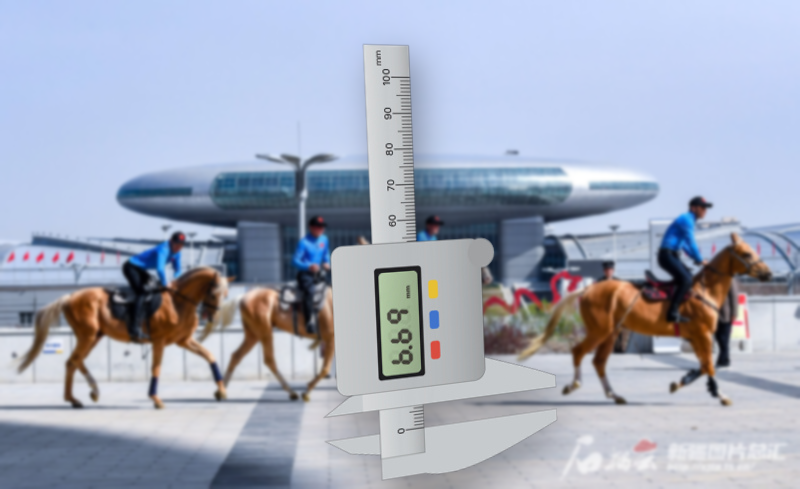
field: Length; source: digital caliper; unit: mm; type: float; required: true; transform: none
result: 6.69 mm
